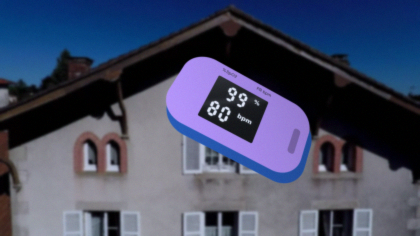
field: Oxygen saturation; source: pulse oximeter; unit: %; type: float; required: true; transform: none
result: 99 %
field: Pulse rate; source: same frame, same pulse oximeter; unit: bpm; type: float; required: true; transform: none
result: 80 bpm
